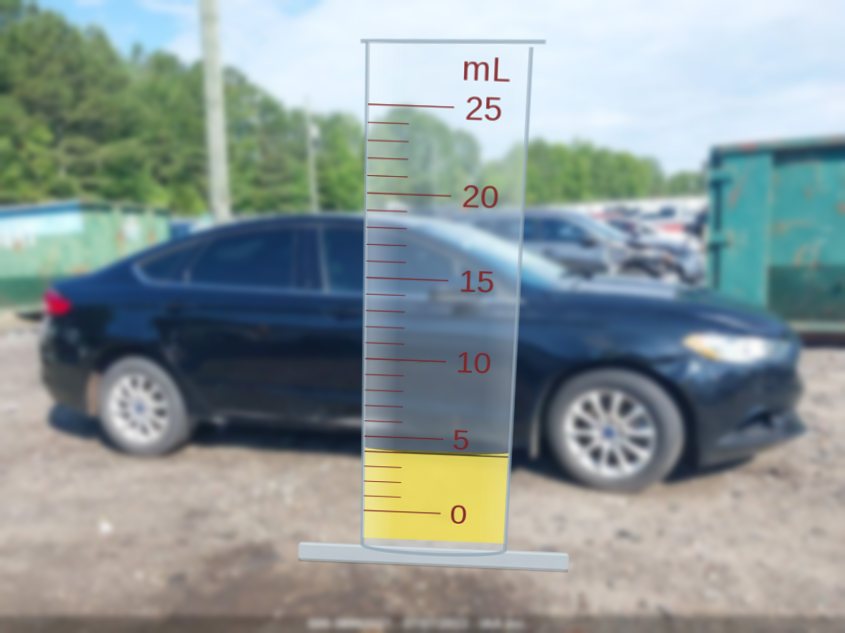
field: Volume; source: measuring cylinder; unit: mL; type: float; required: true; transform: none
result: 4 mL
